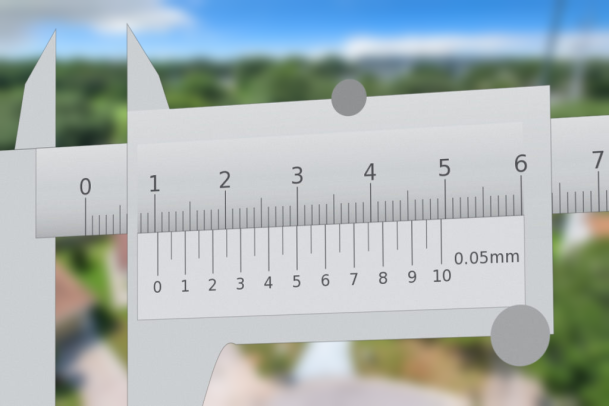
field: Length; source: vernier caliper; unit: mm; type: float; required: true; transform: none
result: 10.4 mm
